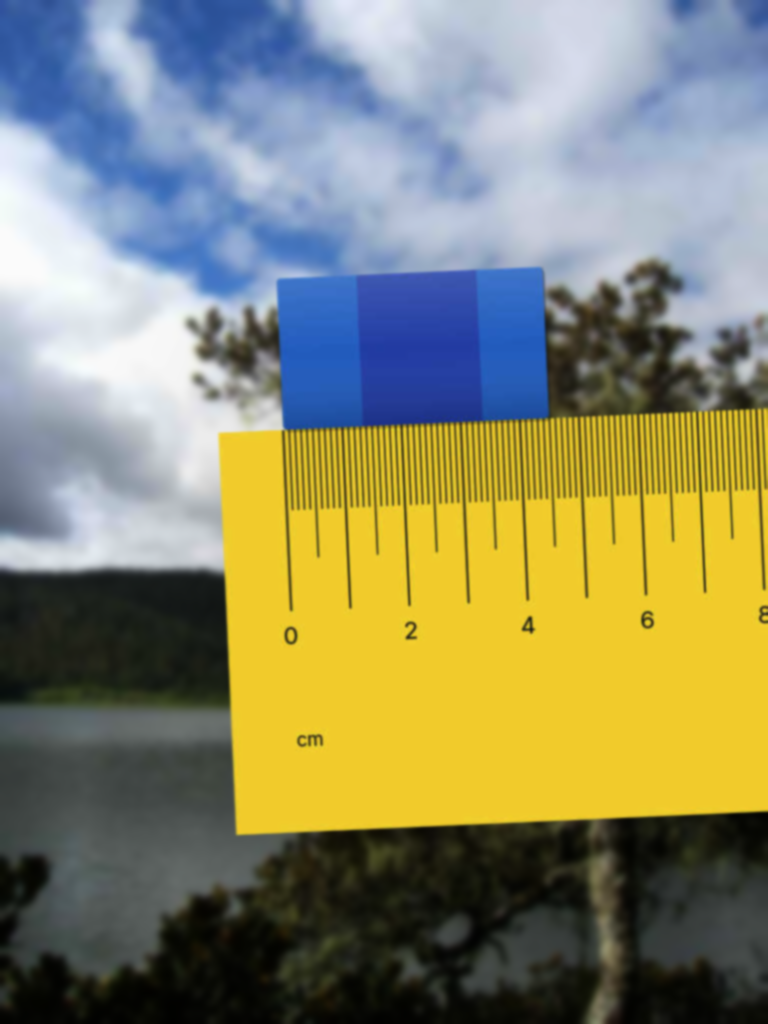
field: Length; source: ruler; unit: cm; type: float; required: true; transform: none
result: 4.5 cm
